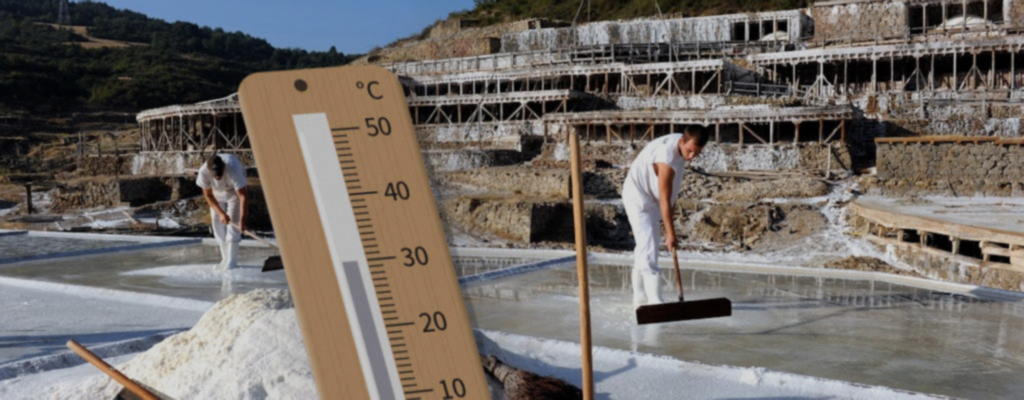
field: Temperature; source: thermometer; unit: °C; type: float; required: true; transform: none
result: 30 °C
